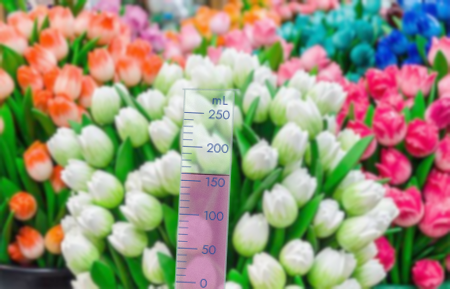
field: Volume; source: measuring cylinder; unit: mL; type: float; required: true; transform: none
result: 160 mL
